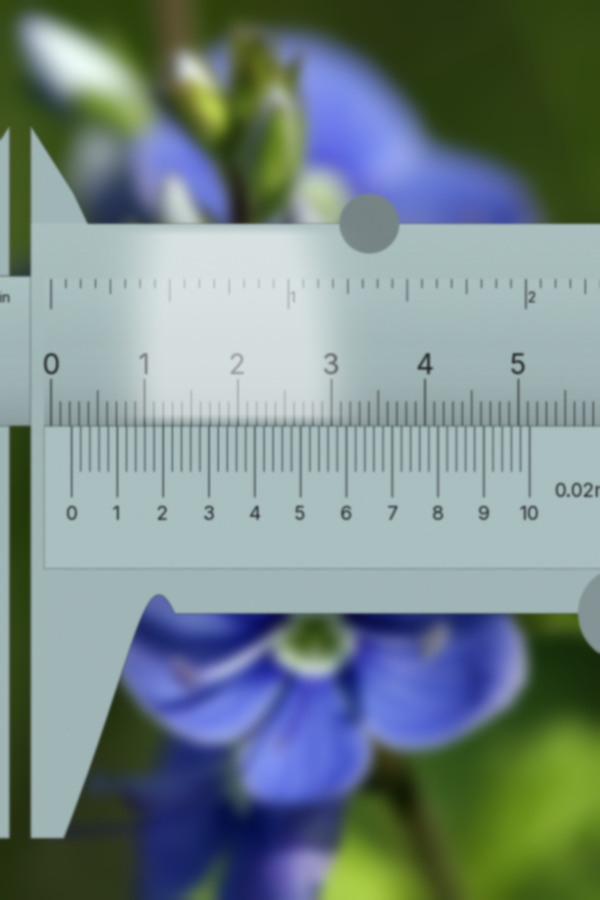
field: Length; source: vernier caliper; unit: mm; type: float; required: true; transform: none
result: 2.2 mm
